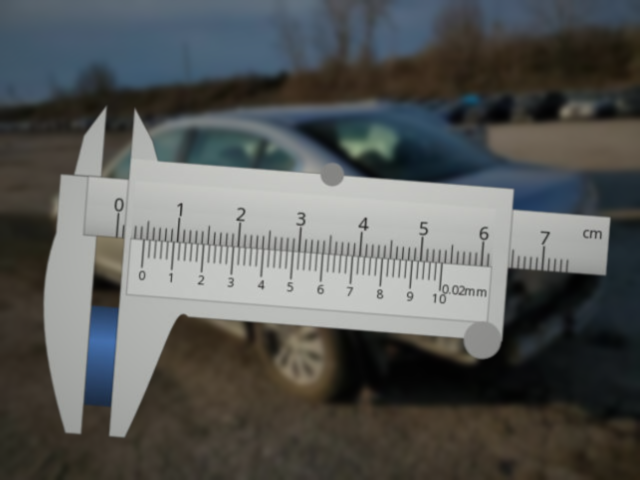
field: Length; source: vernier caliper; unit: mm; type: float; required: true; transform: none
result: 4.5 mm
